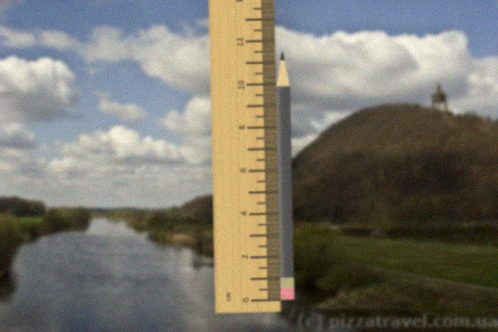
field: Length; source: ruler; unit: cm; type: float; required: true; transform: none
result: 11.5 cm
